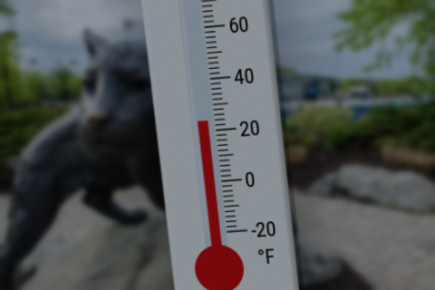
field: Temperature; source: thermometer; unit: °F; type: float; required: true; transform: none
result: 24 °F
